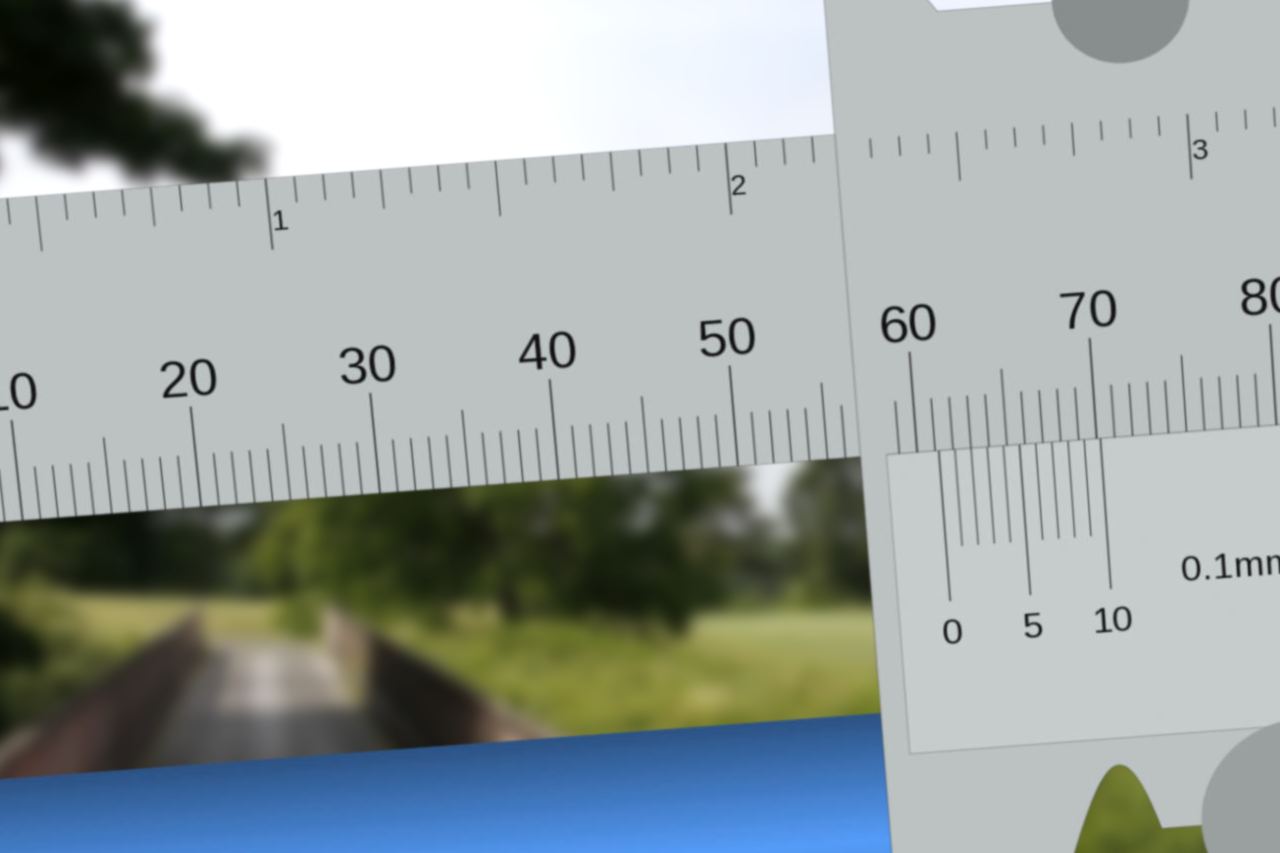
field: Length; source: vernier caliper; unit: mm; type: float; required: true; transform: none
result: 61.2 mm
